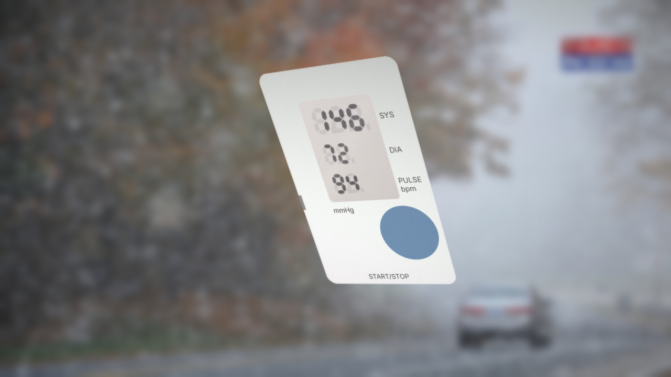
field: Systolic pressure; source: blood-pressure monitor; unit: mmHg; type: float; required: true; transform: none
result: 146 mmHg
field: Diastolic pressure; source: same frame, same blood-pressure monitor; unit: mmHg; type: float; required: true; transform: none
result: 72 mmHg
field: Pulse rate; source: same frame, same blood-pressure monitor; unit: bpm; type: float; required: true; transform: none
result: 94 bpm
